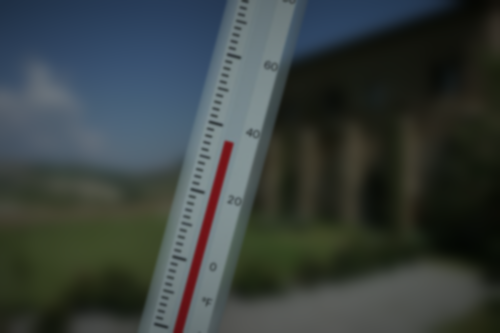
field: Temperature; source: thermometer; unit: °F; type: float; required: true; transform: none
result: 36 °F
